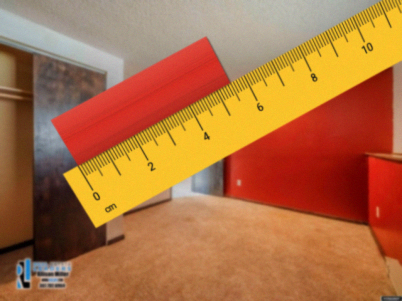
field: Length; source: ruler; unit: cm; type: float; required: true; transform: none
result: 5.5 cm
